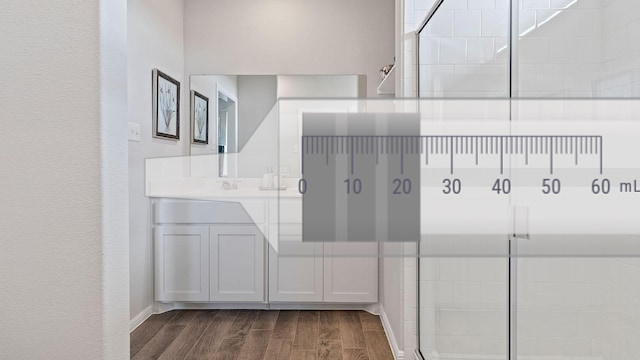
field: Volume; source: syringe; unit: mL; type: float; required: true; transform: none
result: 0 mL
